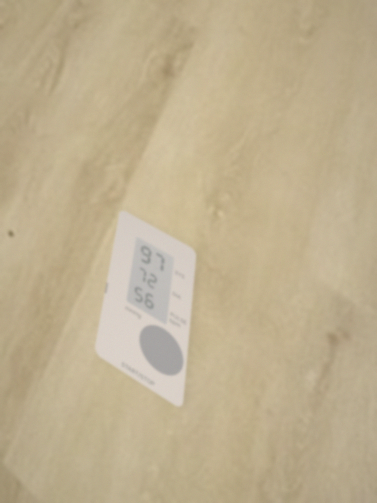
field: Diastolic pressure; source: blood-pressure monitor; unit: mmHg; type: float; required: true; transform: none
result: 72 mmHg
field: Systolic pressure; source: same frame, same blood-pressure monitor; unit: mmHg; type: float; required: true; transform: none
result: 97 mmHg
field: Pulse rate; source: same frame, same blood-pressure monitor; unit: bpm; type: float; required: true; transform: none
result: 56 bpm
